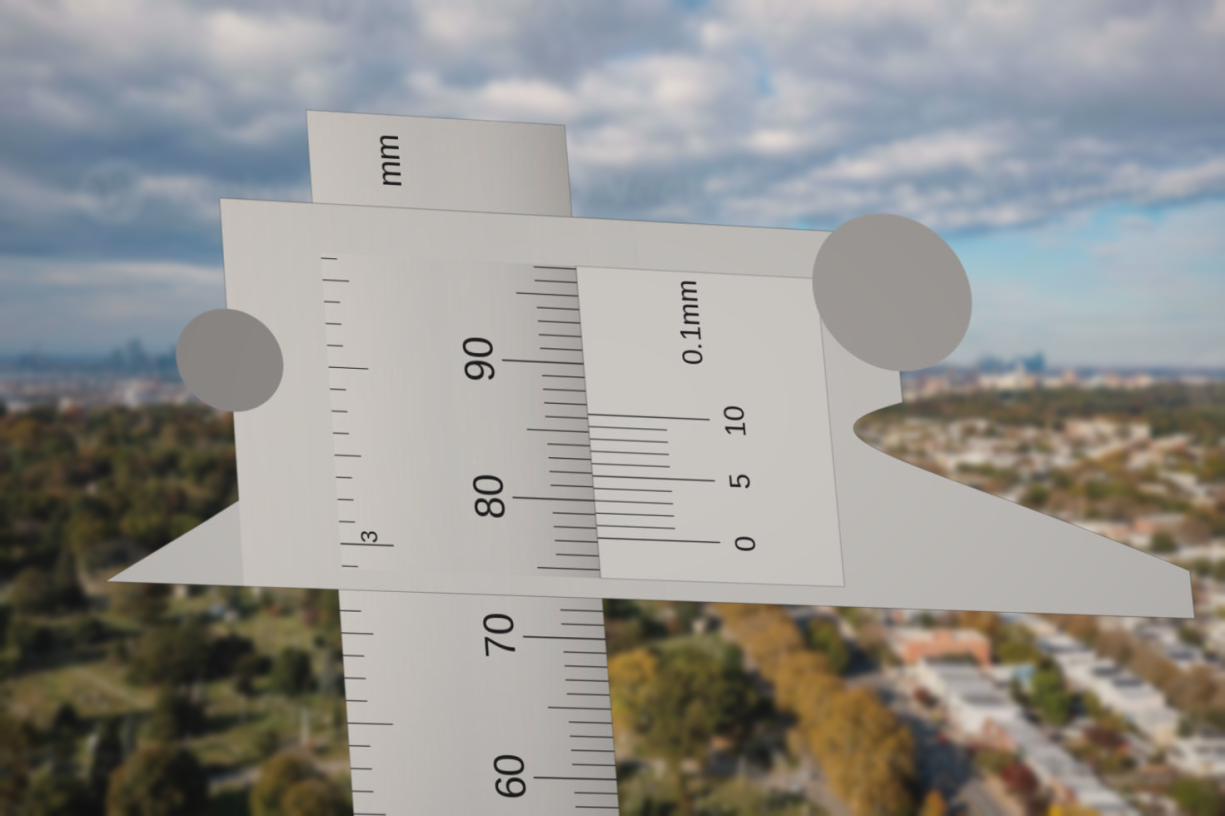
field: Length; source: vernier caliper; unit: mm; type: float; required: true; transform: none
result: 77.3 mm
